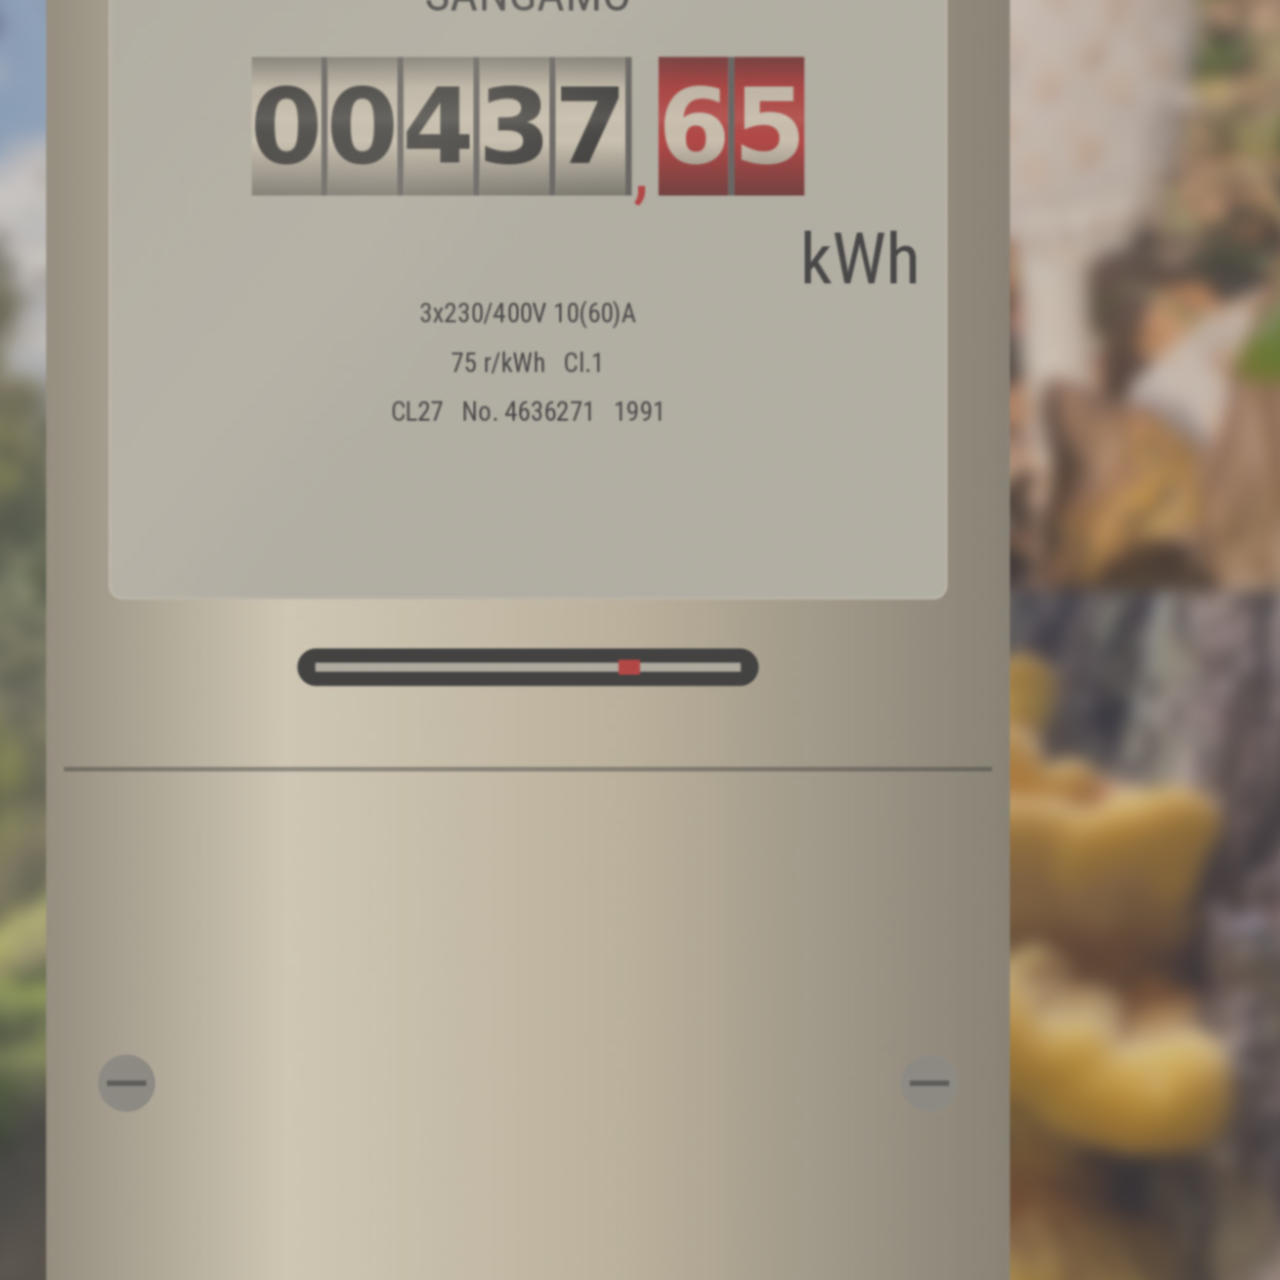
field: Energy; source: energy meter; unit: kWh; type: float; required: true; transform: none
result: 437.65 kWh
